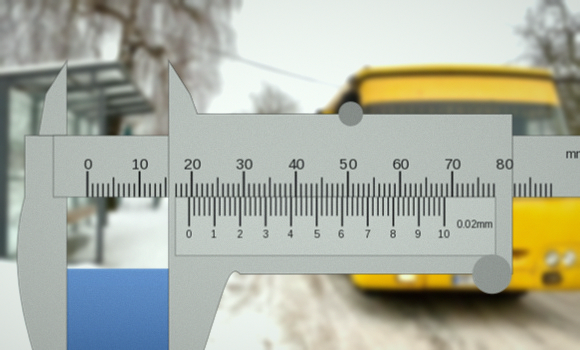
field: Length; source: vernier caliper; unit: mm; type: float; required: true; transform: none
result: 19.5 mm
